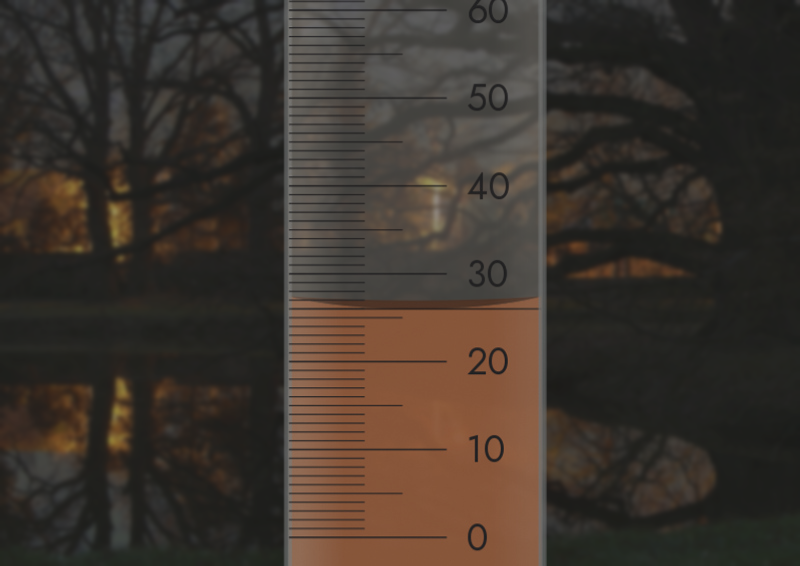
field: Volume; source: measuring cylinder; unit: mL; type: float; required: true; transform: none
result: 26 mL
